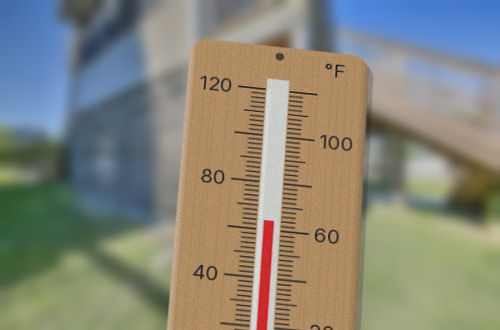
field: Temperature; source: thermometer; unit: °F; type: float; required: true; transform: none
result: 64 °F
